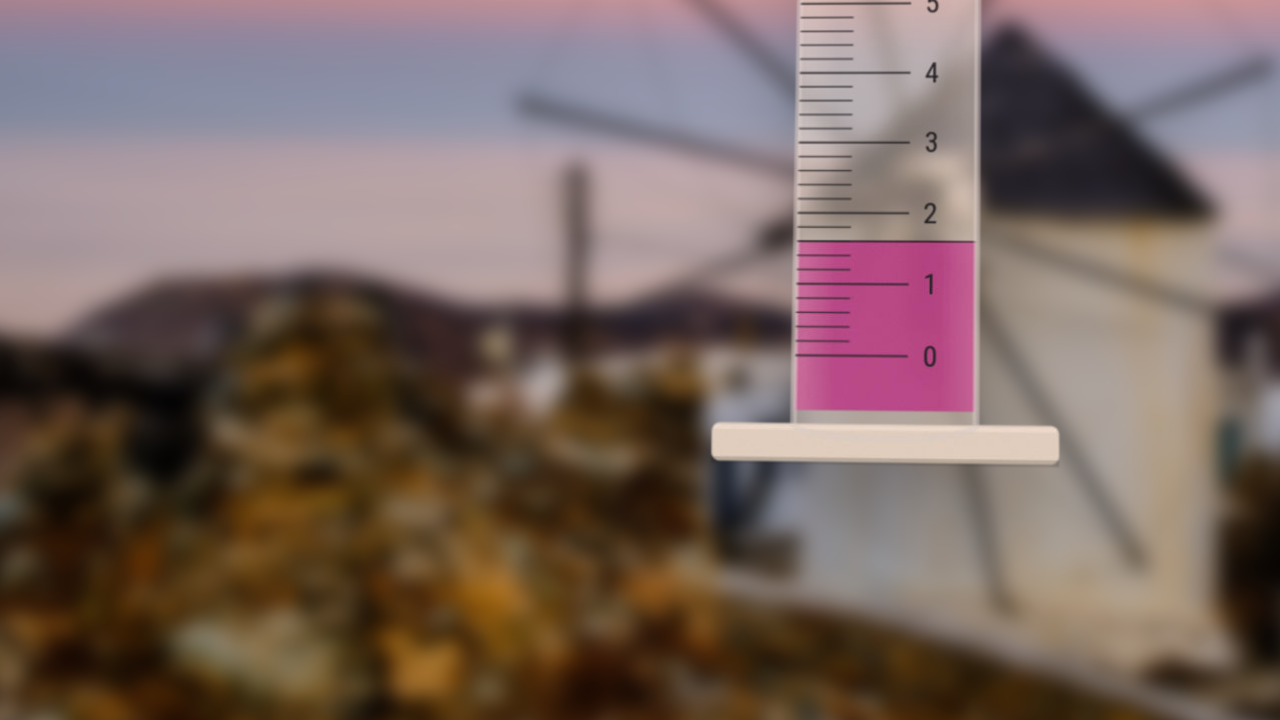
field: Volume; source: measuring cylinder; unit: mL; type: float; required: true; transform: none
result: 1.6 mL
